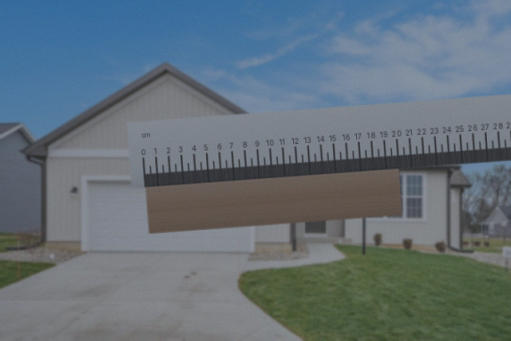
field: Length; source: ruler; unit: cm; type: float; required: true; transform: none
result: 20 cm
